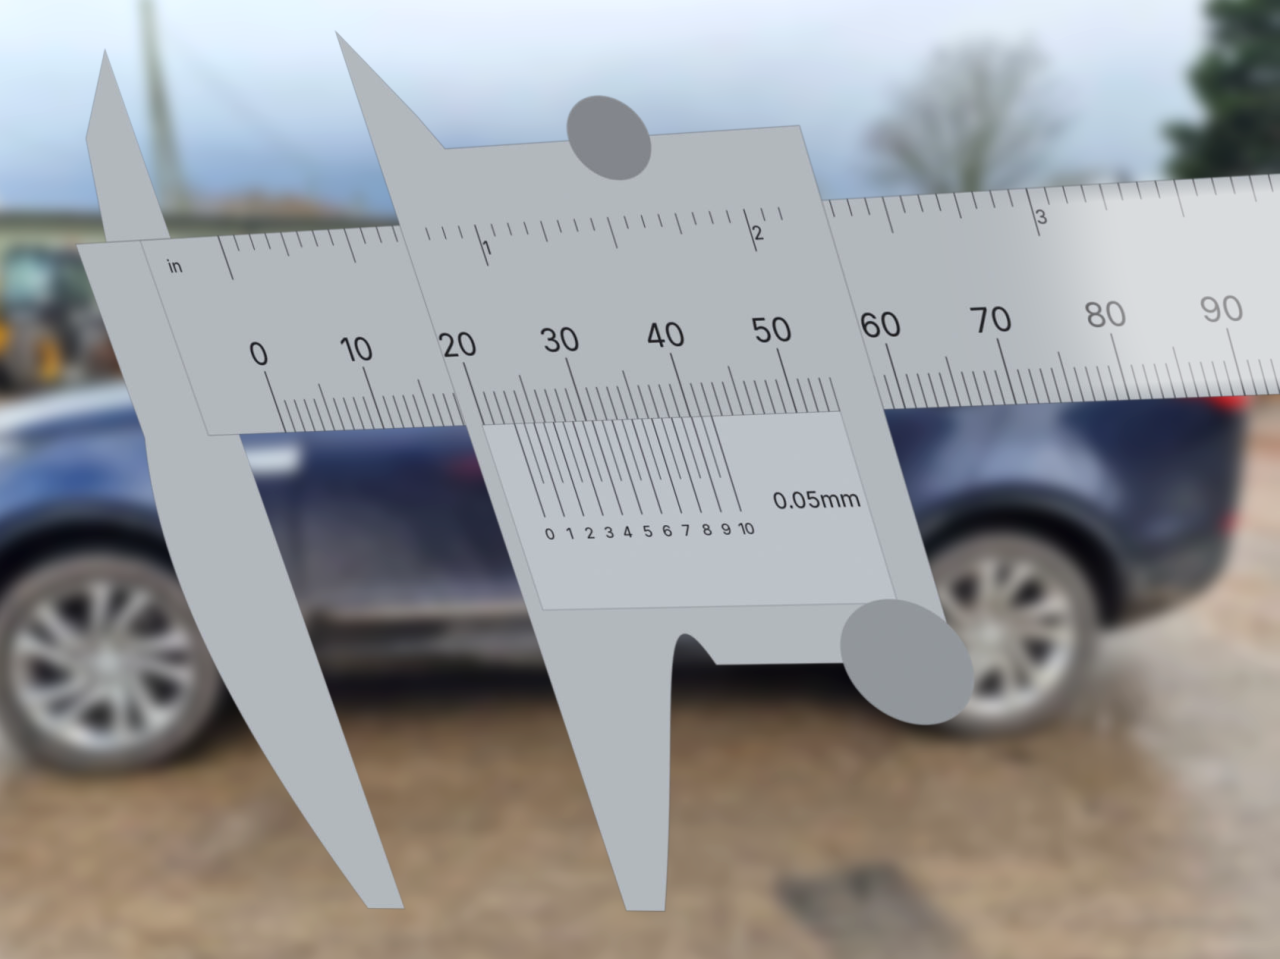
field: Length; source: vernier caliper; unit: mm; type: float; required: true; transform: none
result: 23.0 mm
